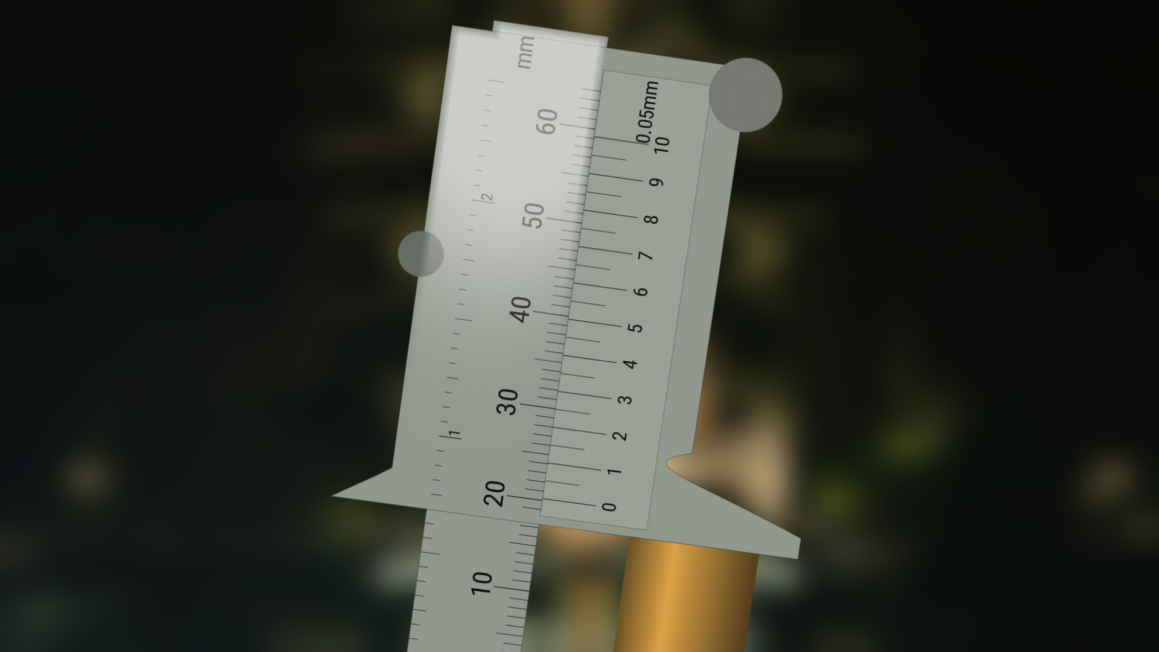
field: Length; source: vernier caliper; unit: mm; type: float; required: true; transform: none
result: 20.2 mm
